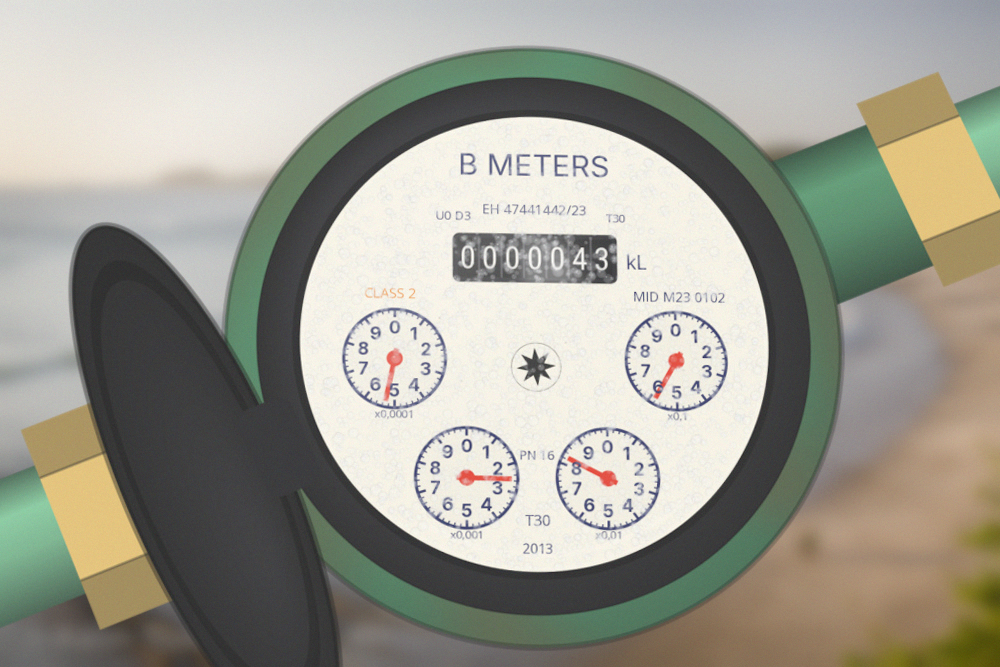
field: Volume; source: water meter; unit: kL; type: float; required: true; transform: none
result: 43.5825 kL
